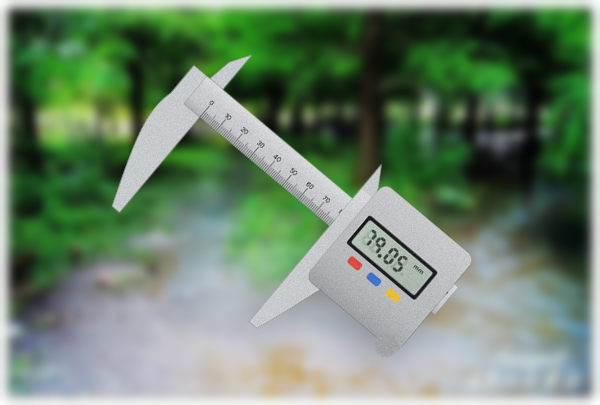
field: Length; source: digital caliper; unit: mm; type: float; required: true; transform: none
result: 79.05 mm
